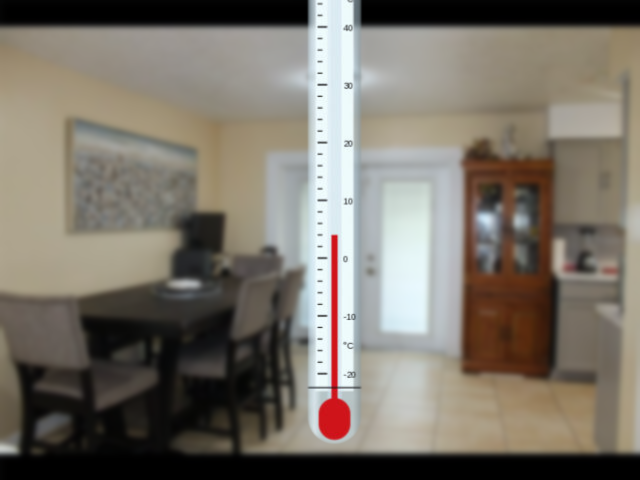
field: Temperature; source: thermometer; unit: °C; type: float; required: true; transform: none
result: 4 °C
